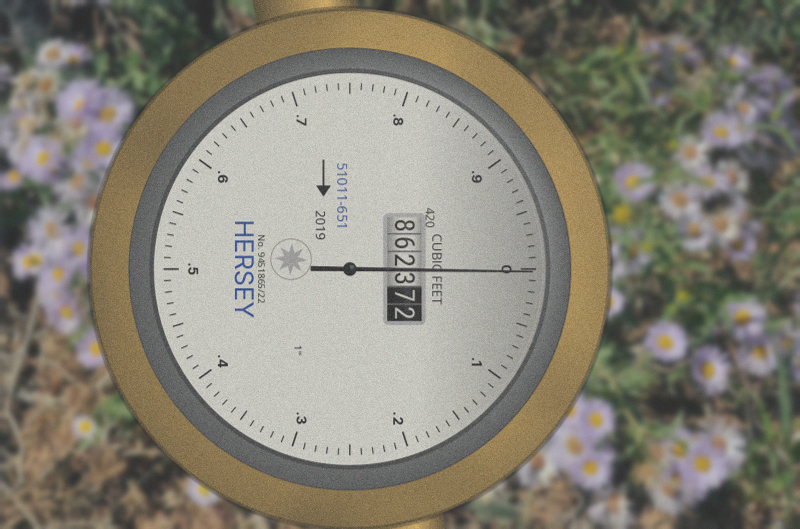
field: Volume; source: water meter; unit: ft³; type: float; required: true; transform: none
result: 862372.00 ft³
